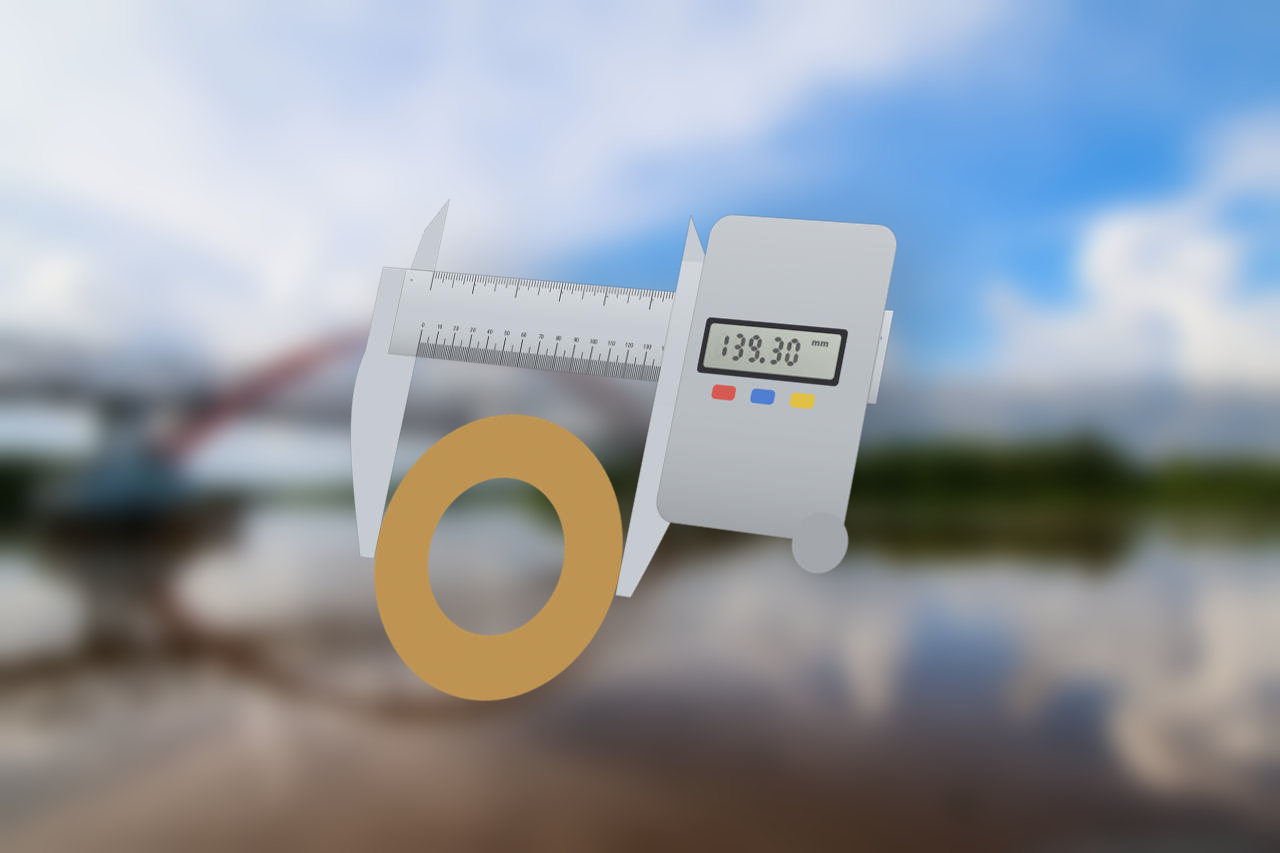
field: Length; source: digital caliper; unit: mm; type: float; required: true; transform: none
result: 139.30 mm
